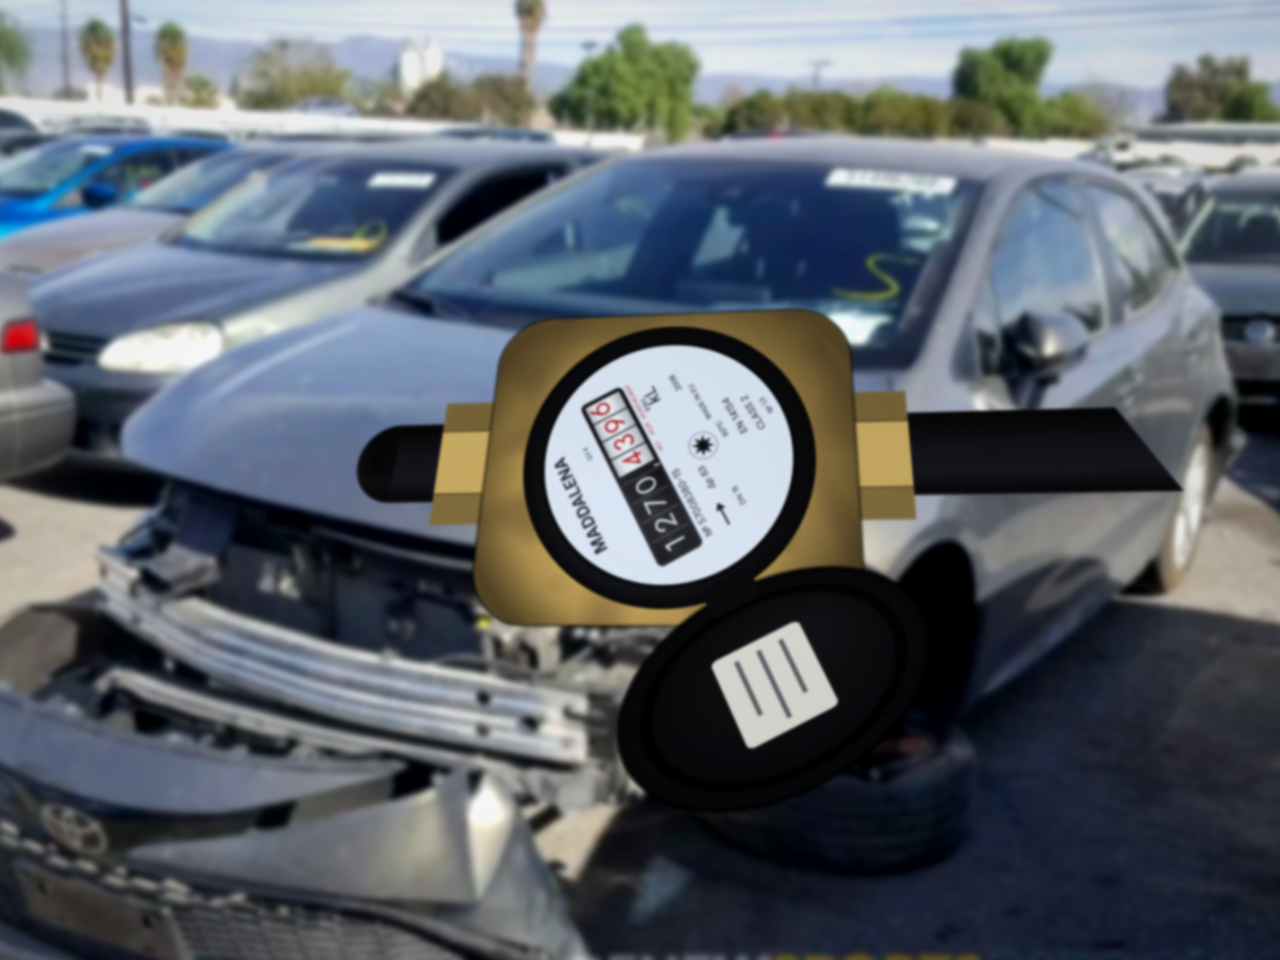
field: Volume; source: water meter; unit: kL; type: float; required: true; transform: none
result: 1270.4396 kL
